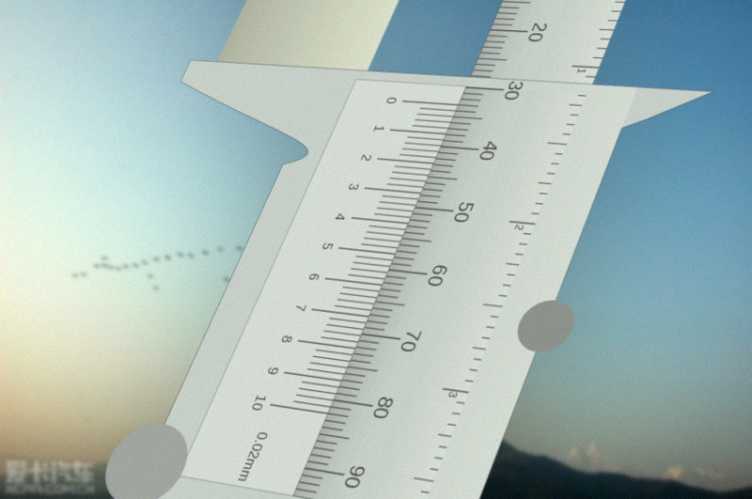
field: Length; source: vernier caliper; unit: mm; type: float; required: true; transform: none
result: 33.0 mm
